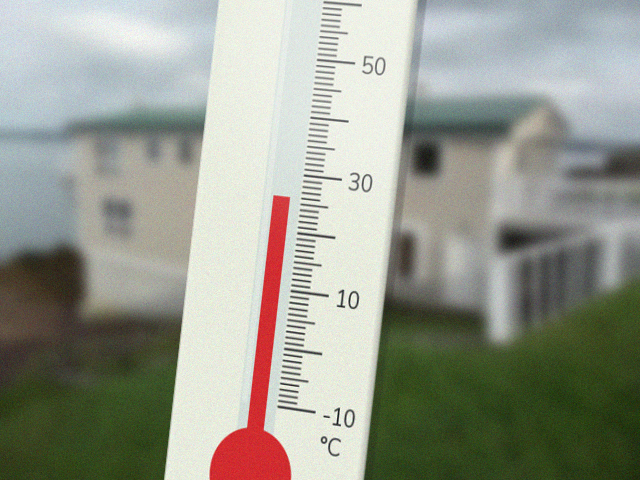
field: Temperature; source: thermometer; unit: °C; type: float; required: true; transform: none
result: 26 °C
